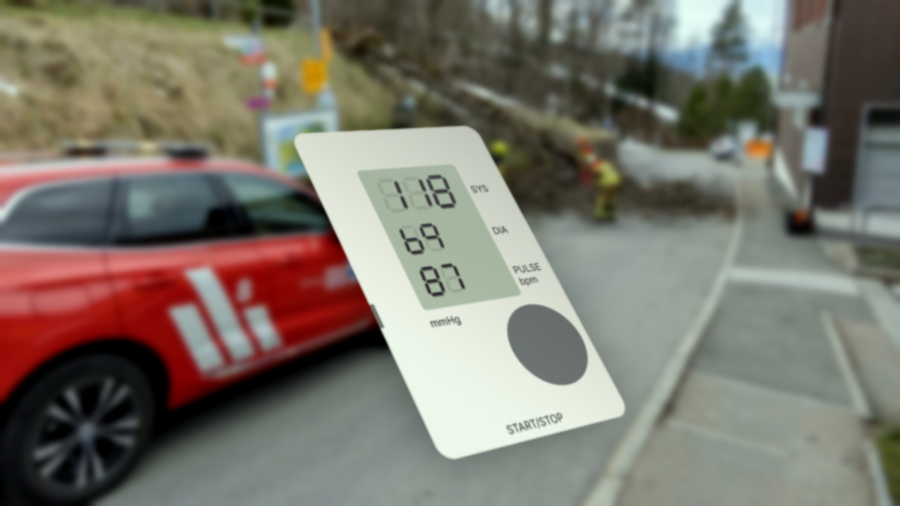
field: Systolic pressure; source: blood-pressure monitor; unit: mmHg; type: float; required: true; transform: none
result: 118 mmHg
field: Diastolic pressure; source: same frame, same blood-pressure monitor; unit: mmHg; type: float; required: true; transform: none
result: 69 mmHg
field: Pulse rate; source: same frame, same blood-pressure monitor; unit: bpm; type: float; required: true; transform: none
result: 87 bpm
